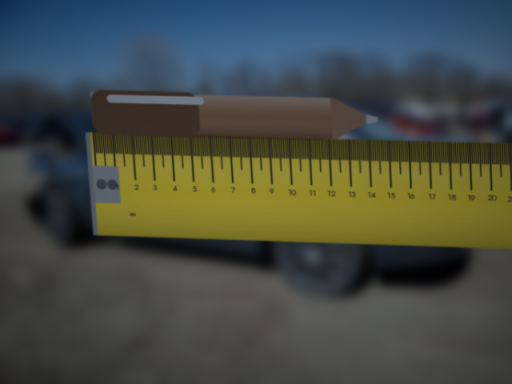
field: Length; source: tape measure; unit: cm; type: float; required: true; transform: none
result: 14.5 cm
